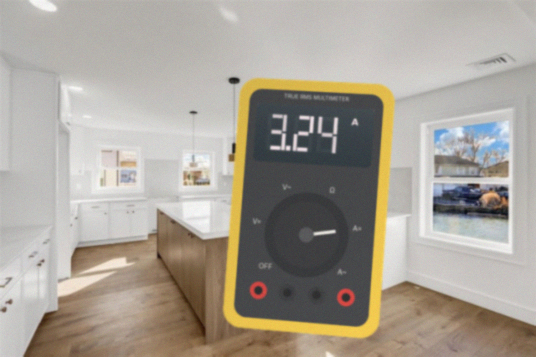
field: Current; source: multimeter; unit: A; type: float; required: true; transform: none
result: 3.24 A
